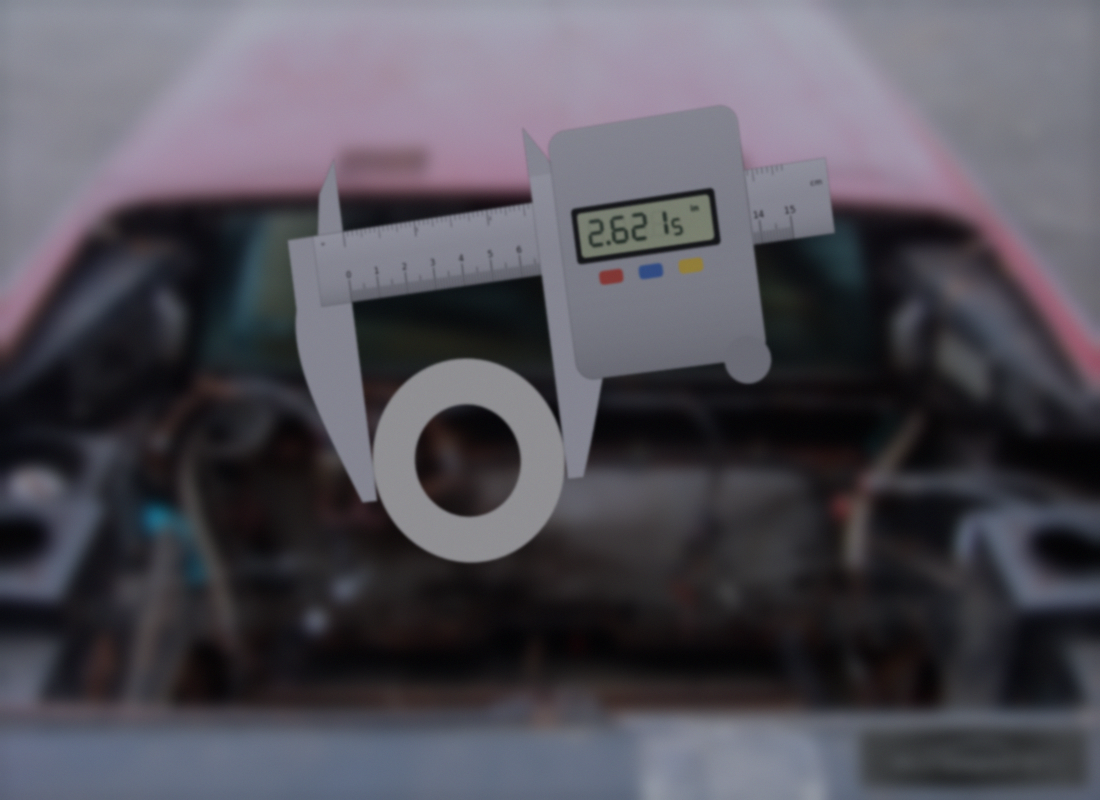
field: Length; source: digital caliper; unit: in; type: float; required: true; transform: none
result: 2.6215 in
